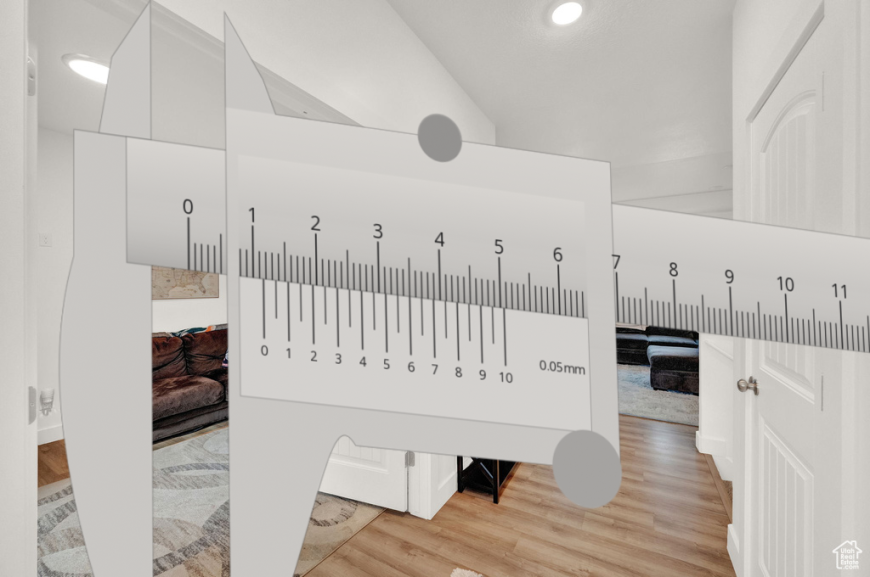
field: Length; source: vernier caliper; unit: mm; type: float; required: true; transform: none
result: 11.6 mm
